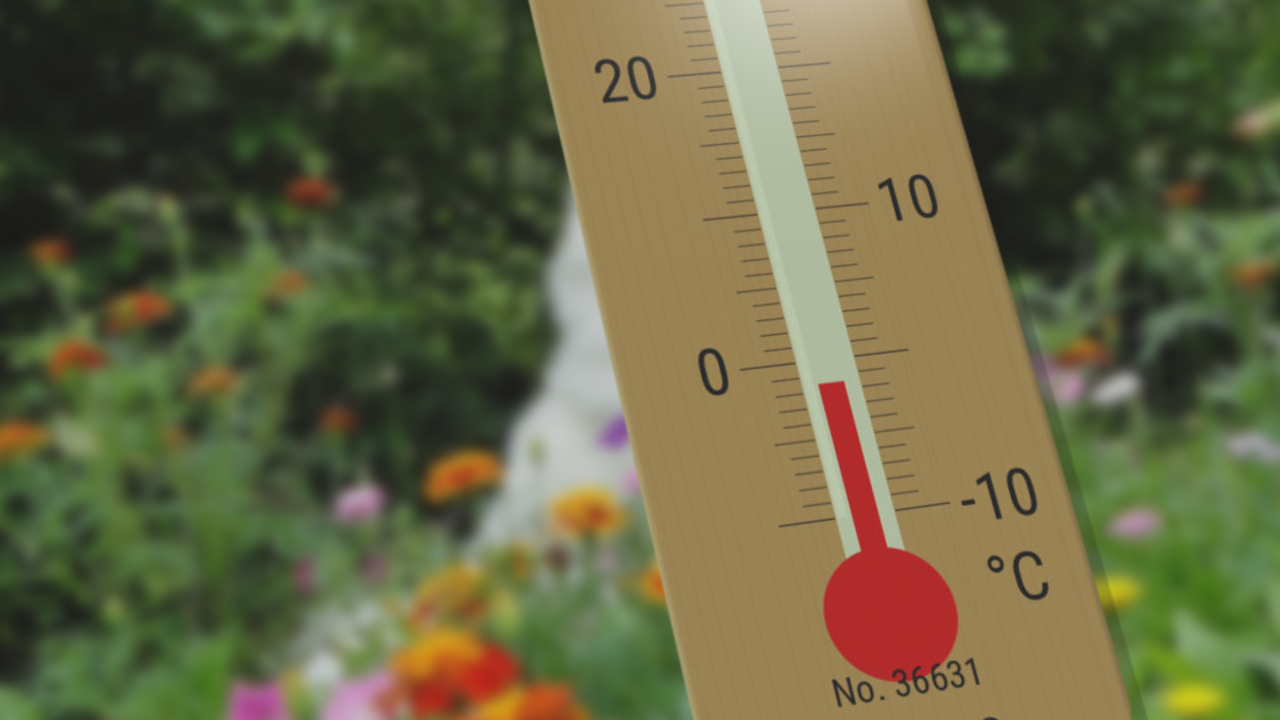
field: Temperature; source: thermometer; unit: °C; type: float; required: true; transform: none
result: -1.5 °C
